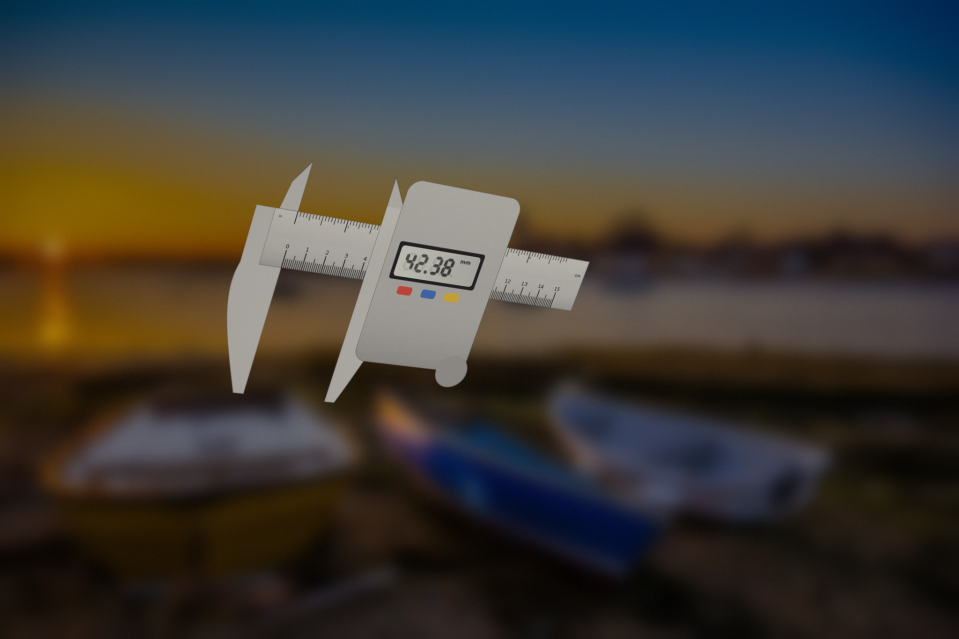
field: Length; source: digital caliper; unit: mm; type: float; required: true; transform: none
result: 42.38 mm
